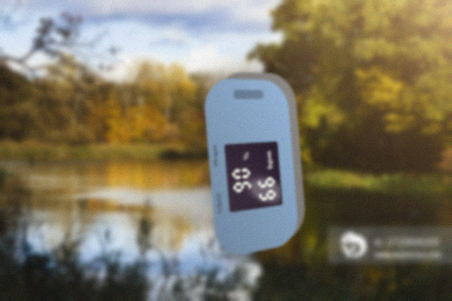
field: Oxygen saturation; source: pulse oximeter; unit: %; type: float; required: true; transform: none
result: 90 %
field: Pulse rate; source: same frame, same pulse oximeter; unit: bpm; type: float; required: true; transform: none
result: 66 bpm
